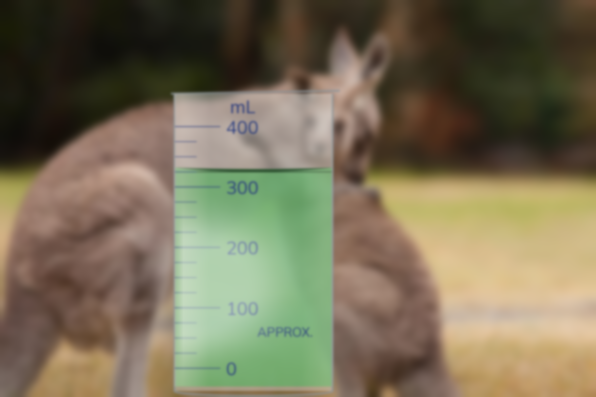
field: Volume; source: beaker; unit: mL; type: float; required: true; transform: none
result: 325 mL
